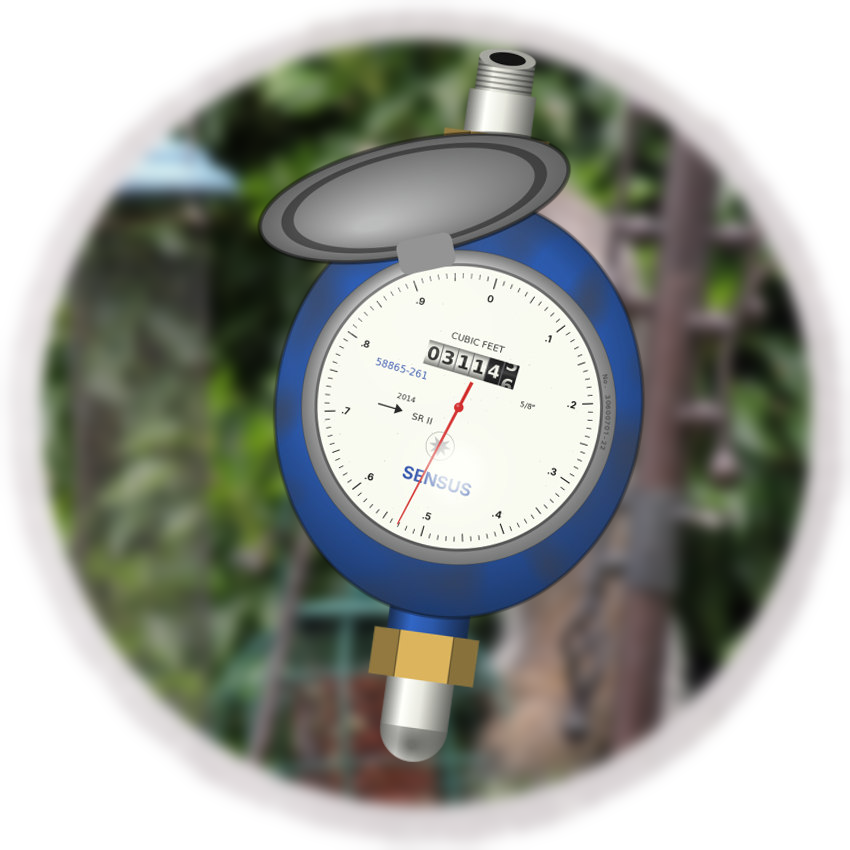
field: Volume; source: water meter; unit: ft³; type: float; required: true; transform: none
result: 31145.53 ft³
